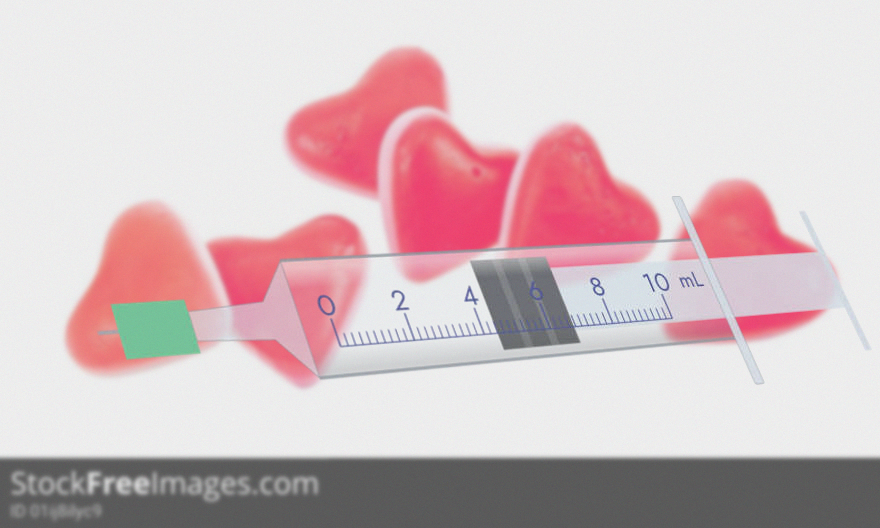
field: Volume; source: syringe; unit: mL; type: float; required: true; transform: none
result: 4.4 mL
